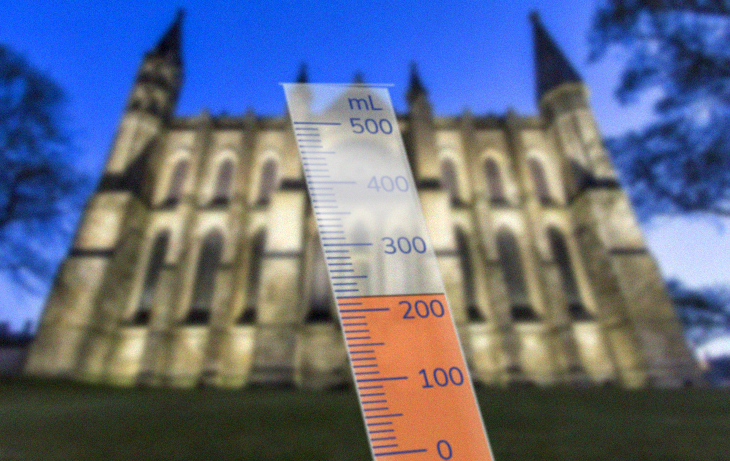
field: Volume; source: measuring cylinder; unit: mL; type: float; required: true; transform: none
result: 220 mL
